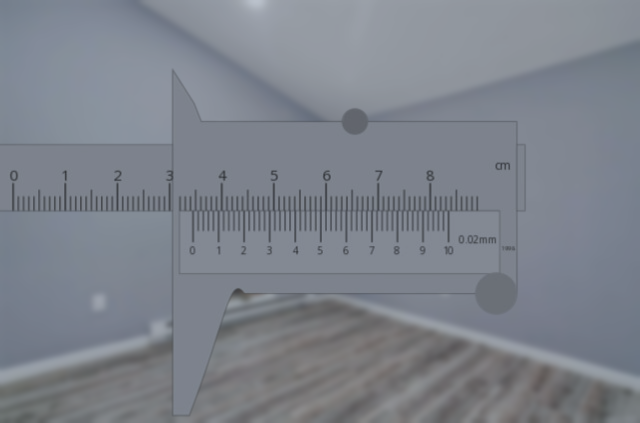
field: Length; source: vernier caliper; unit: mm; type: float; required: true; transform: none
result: 34.5 mm
